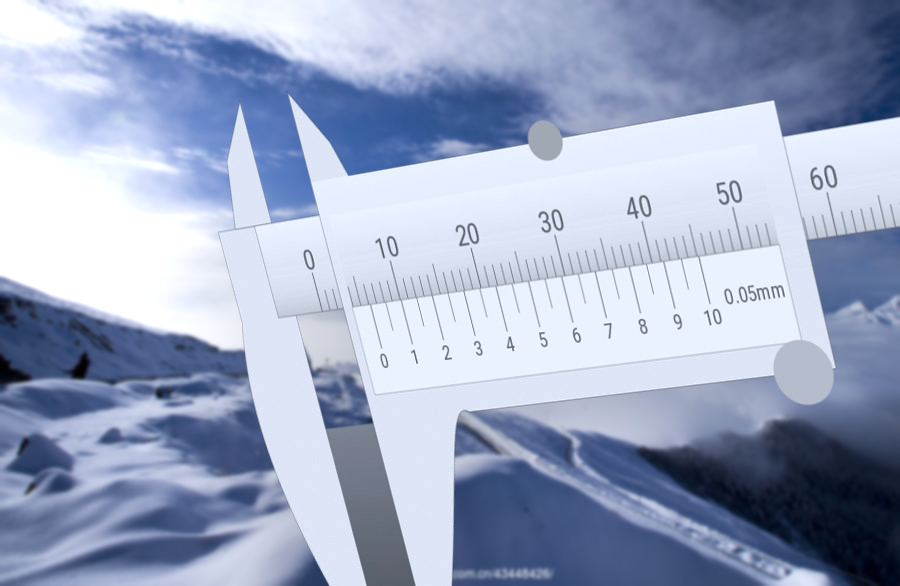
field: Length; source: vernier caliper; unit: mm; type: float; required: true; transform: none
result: 6.2 mm
